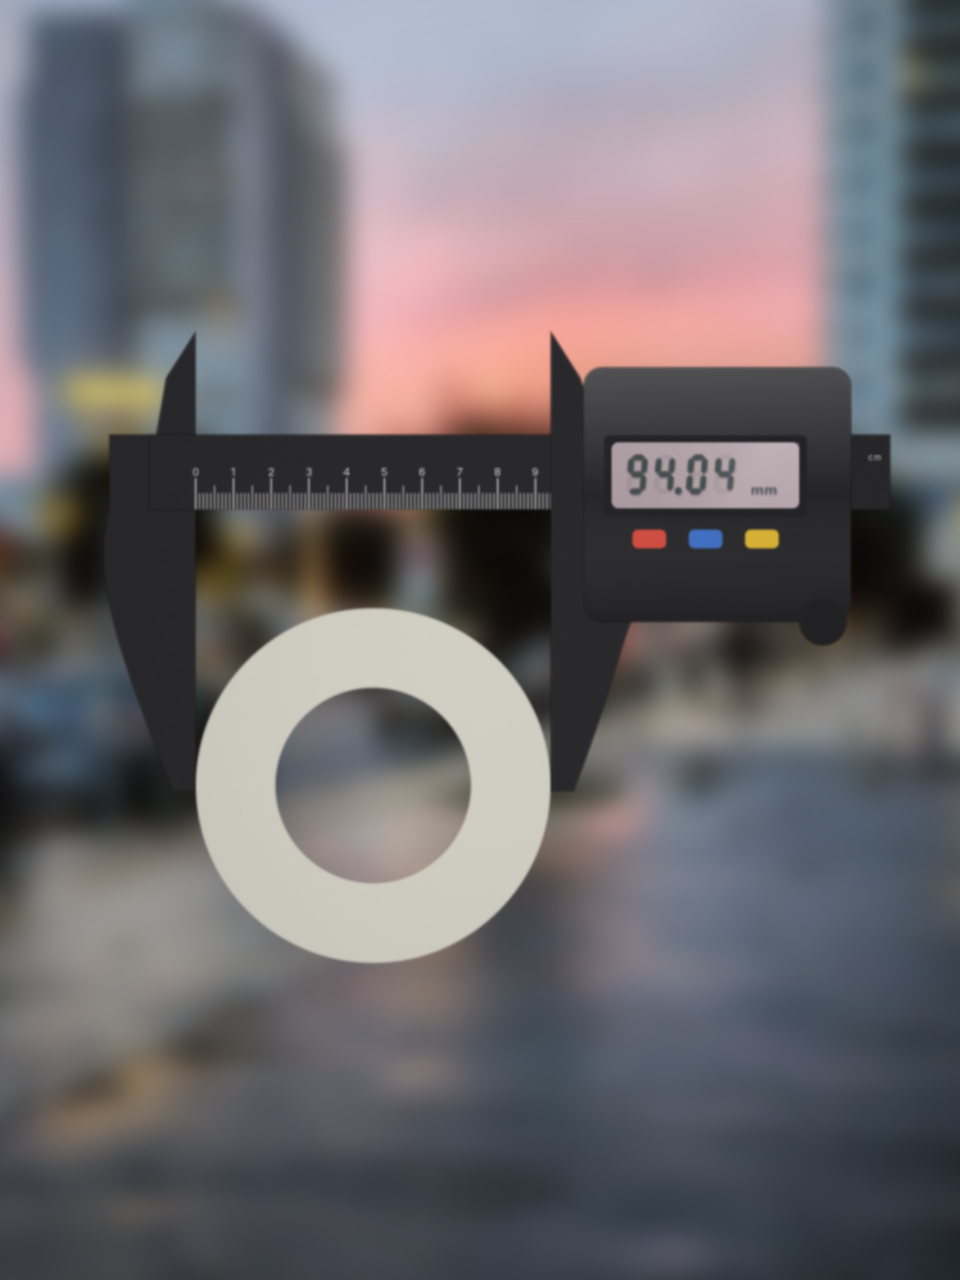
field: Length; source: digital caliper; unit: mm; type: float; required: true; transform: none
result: 94.04 mm
